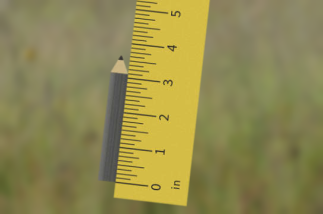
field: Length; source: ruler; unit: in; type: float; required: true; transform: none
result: 3.625 in
